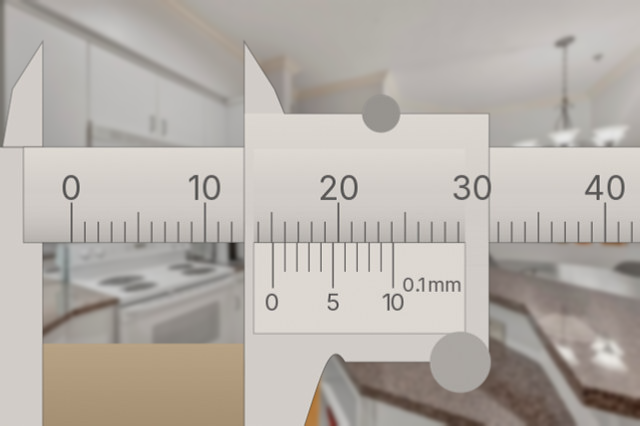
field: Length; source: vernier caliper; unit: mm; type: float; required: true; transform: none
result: 15.1 mm
